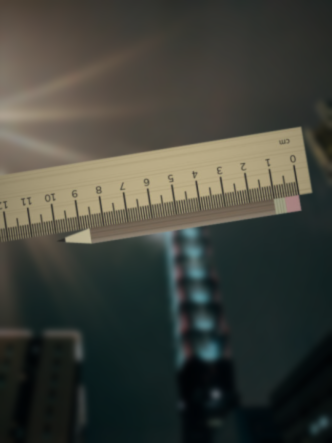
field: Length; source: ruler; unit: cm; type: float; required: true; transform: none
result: 10 cm
